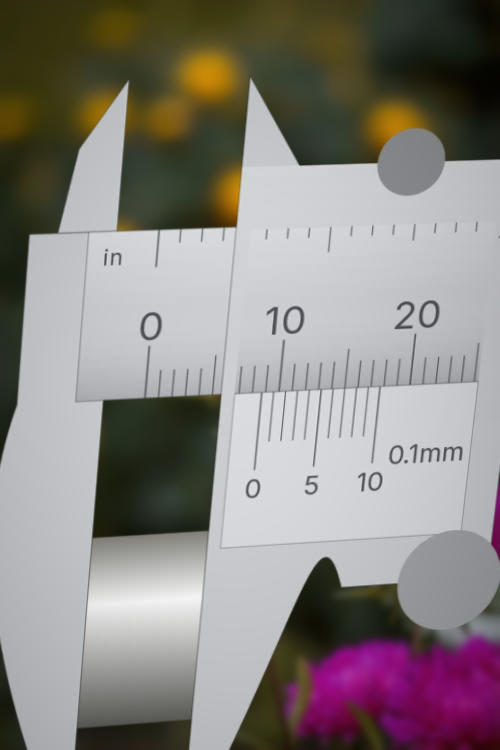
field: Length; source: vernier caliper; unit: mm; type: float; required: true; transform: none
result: 8.7 mm
